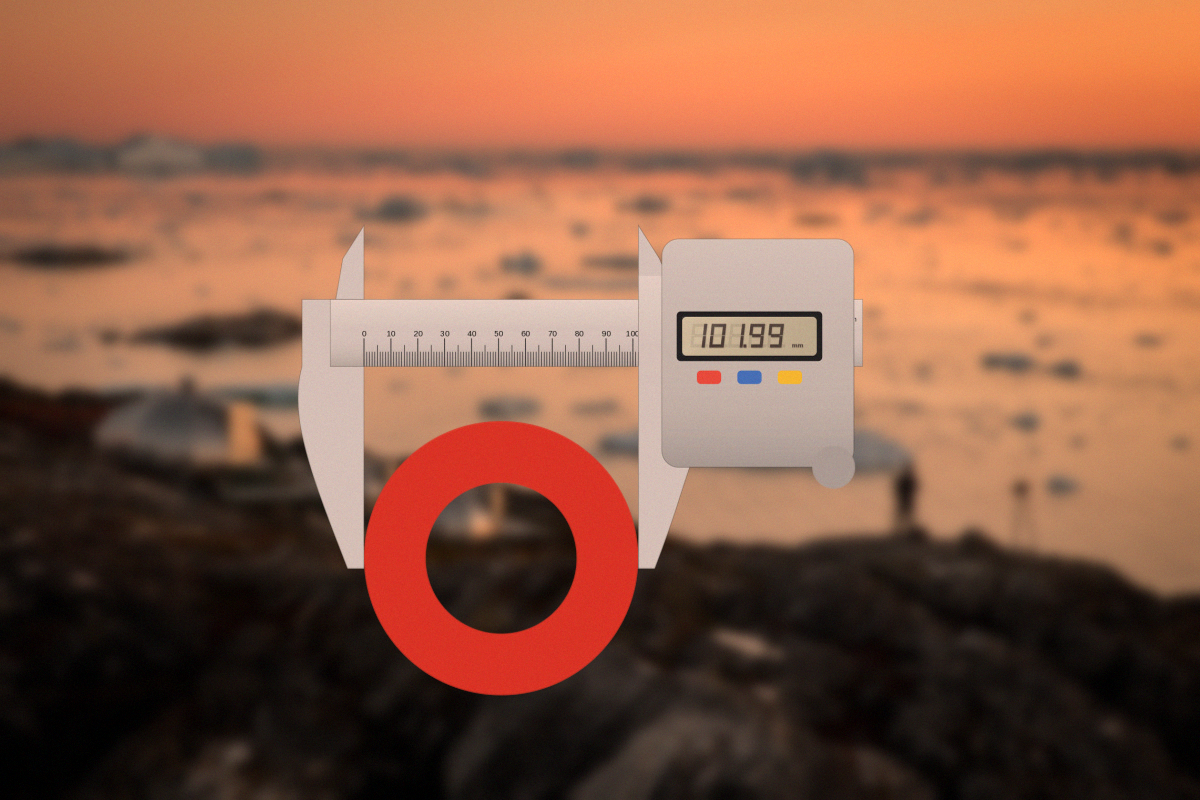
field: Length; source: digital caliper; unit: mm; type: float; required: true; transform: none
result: 101.99 mm
